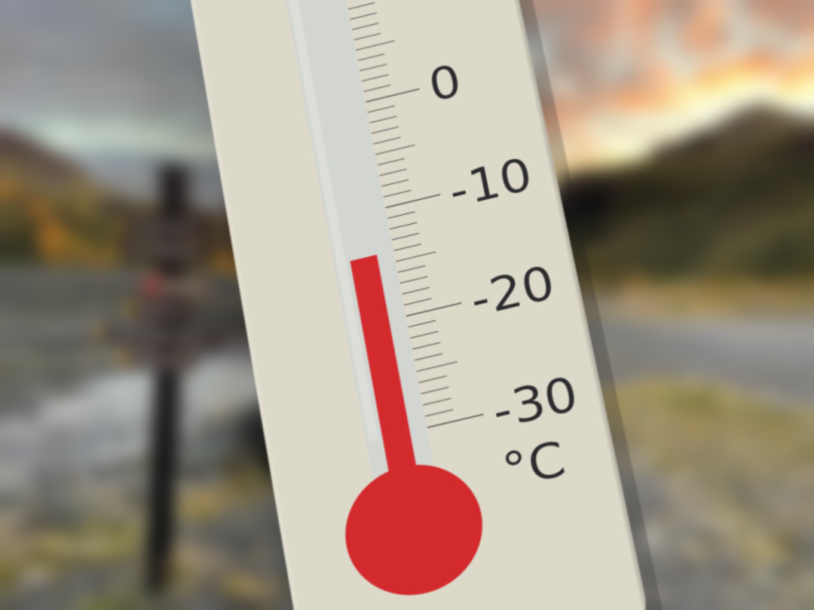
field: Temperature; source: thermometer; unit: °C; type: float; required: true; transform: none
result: -14 °C
